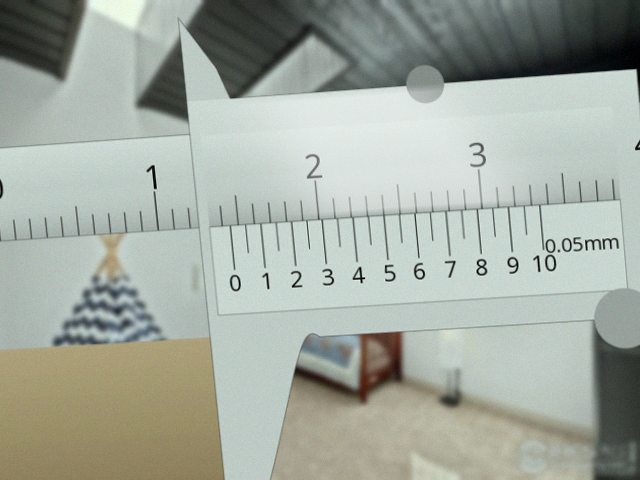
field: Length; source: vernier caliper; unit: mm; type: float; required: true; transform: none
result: 14.5 mm
